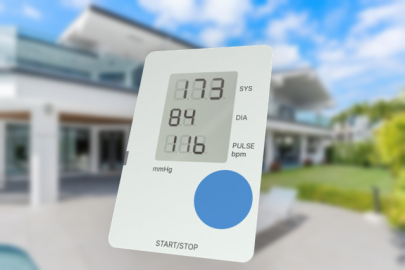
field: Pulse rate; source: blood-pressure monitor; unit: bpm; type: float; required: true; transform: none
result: 116 bpm
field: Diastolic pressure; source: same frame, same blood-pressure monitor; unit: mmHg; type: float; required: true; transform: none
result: 84 mmHg
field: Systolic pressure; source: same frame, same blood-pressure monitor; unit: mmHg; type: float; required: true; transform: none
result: 173 mmHg
